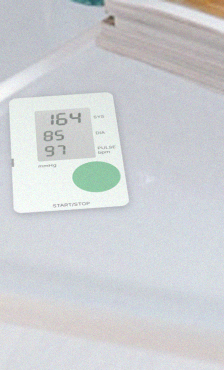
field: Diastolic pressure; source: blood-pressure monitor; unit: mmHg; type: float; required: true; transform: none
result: 85 mmHg
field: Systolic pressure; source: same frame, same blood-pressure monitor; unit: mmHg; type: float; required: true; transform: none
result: 164 mmHg
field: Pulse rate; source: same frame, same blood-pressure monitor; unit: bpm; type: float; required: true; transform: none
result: 97 bpm
